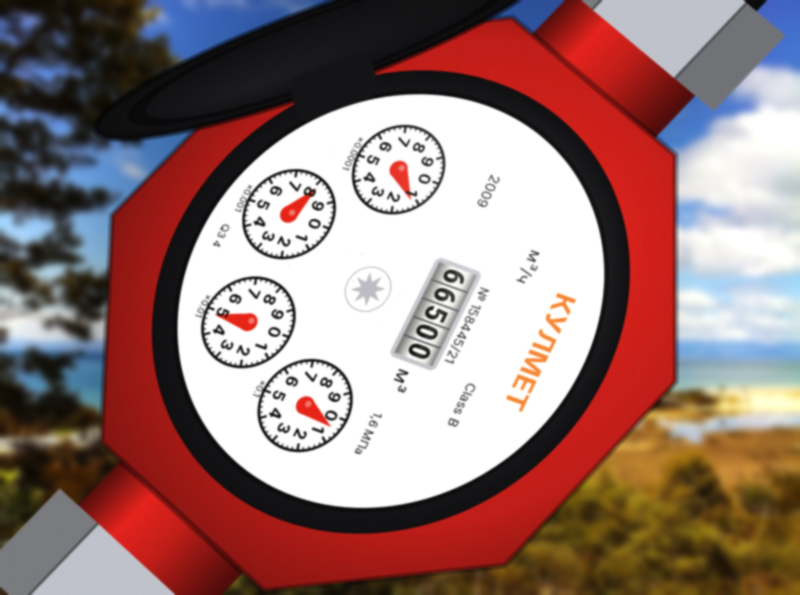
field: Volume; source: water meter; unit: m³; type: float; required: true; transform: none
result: 66500.0481 m³
